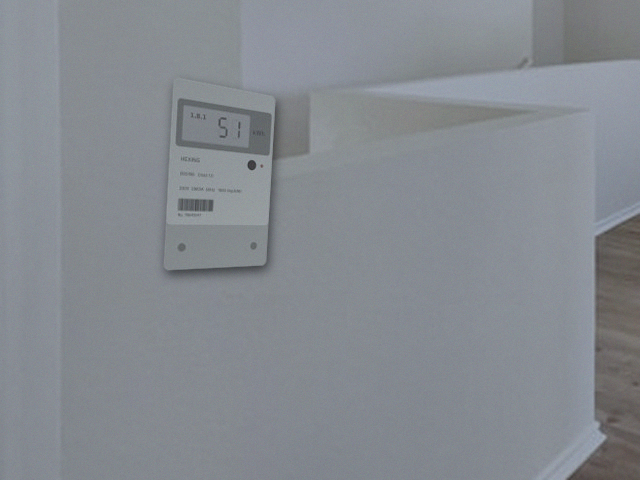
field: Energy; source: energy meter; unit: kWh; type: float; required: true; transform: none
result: 51 kWh
